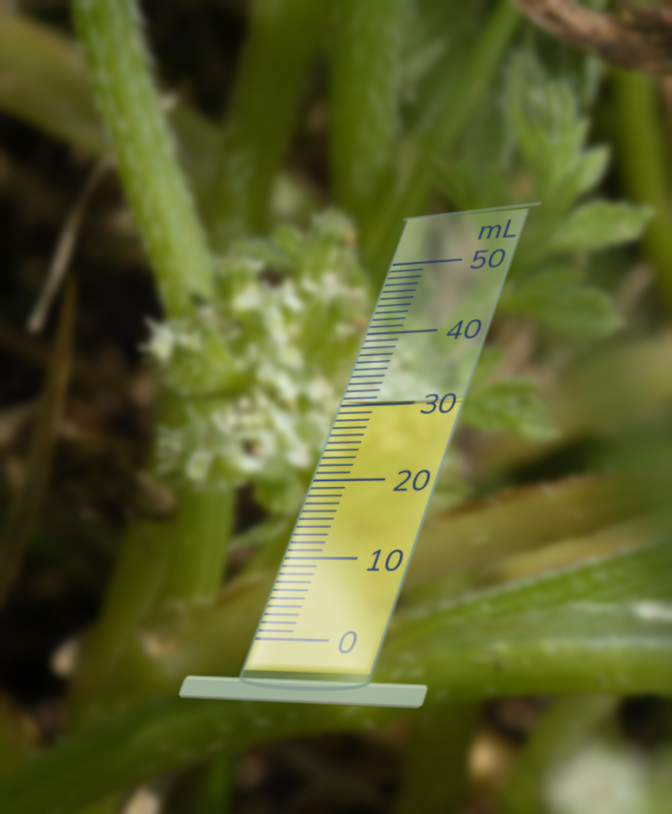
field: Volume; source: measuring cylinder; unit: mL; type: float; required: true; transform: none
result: 30 mL
